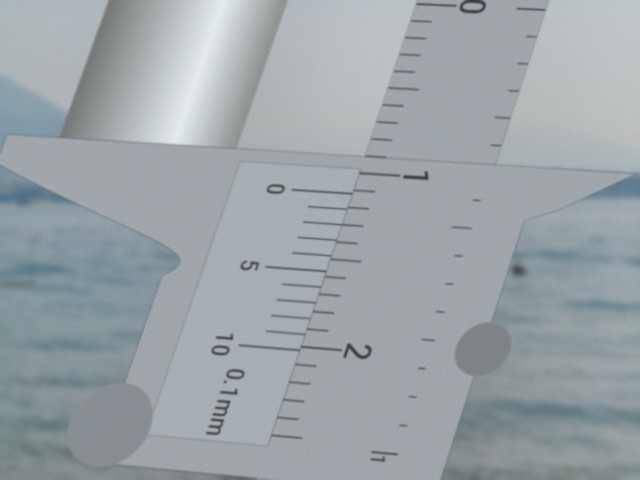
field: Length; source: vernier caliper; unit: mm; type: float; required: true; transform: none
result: 11.2 mm
